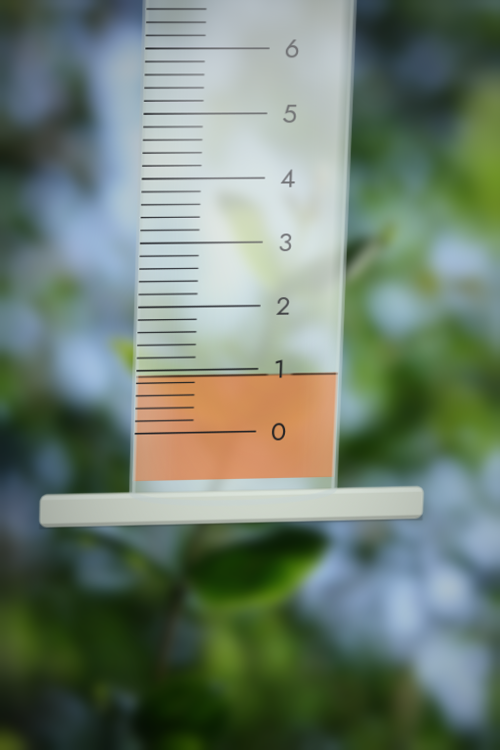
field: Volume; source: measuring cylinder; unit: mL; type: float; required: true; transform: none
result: 0.9 mL
